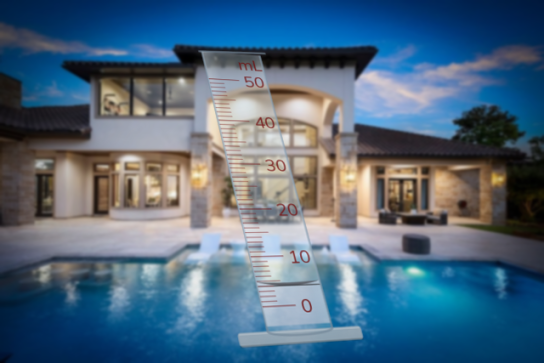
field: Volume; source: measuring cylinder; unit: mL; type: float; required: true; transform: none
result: 4 mL
